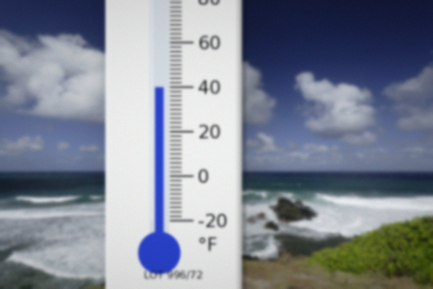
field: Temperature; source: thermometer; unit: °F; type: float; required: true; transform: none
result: 40 °F
